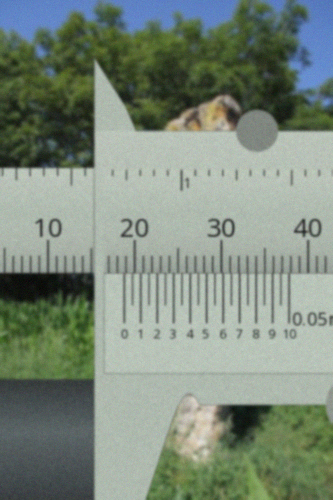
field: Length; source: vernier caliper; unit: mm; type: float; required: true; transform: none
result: 18.8 mm
